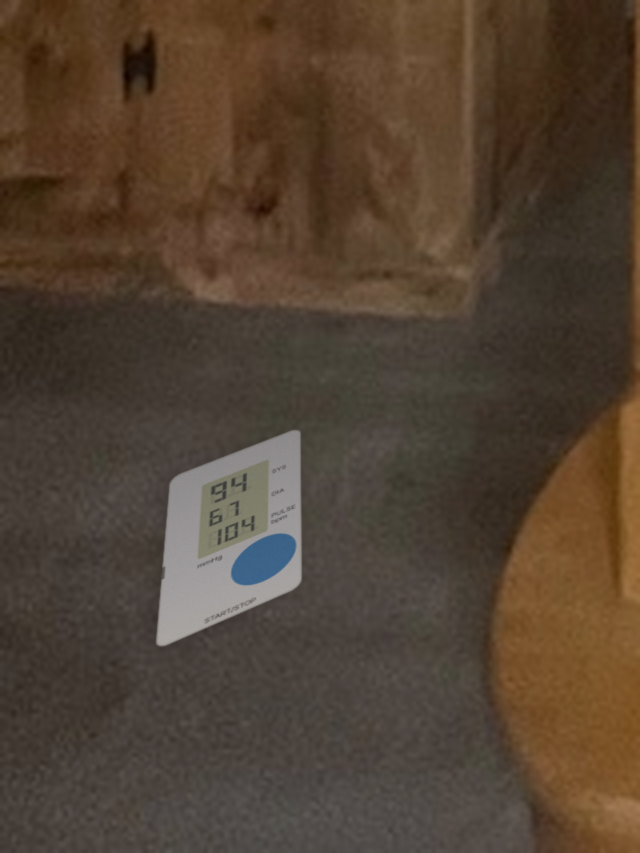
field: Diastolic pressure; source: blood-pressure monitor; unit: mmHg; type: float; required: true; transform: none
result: 67 mmHg
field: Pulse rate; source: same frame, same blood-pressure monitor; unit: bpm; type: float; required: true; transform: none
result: 104 bpm
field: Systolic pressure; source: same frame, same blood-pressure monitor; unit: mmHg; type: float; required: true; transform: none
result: 94 mmHg
